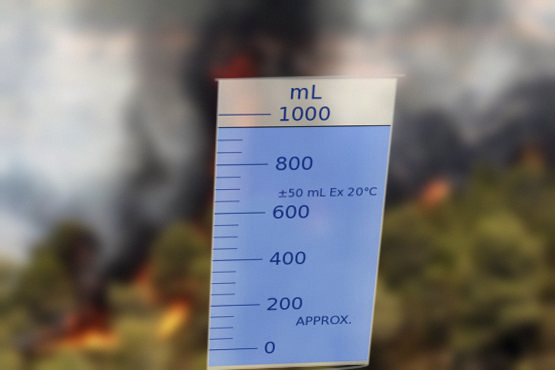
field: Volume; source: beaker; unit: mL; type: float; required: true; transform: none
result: 950 mL
